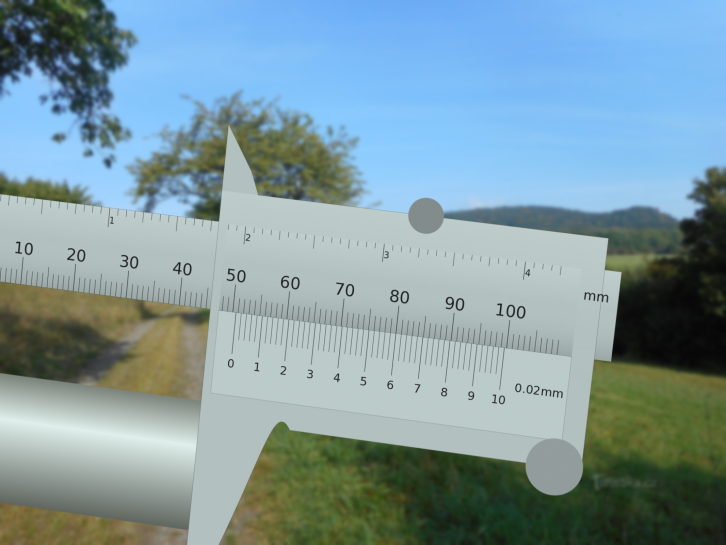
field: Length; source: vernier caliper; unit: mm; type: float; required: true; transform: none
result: 50.6 mm
